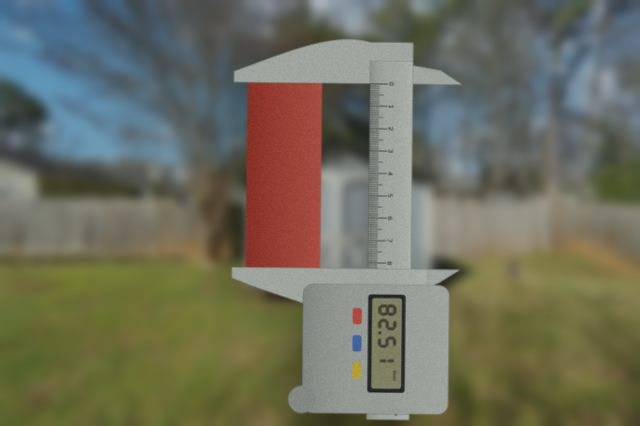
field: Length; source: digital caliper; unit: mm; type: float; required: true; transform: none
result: 82.51 mm
